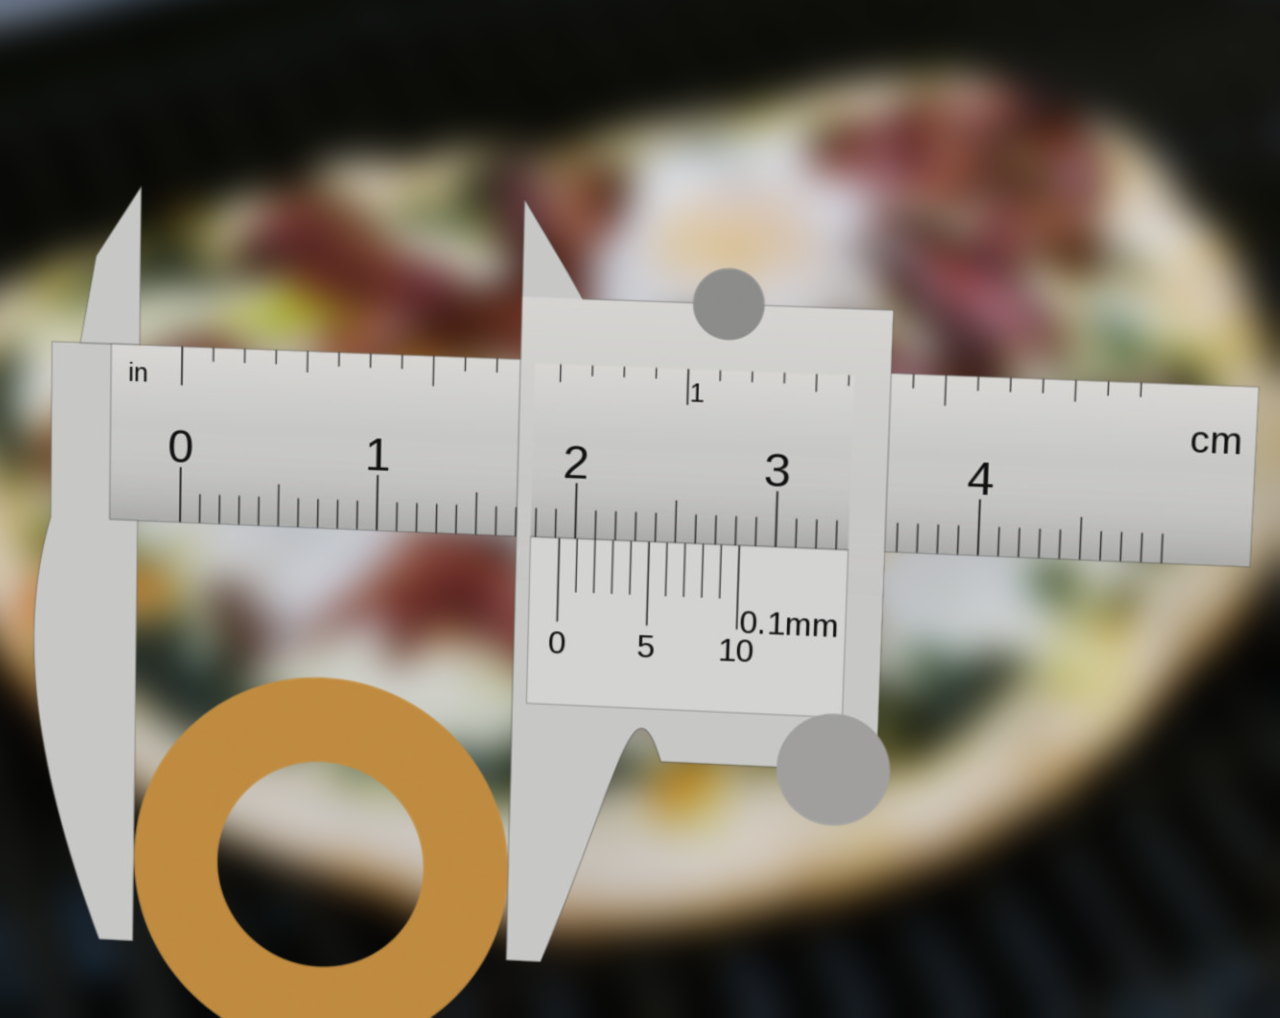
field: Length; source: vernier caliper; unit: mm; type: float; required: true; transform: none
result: 19.2 mm
